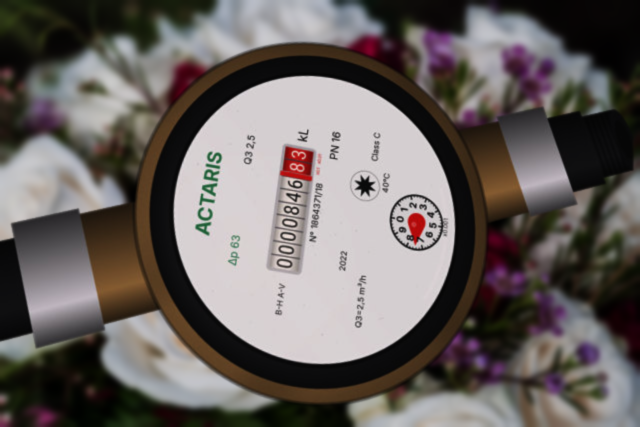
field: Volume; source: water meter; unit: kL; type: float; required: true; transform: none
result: 846.837 kL
